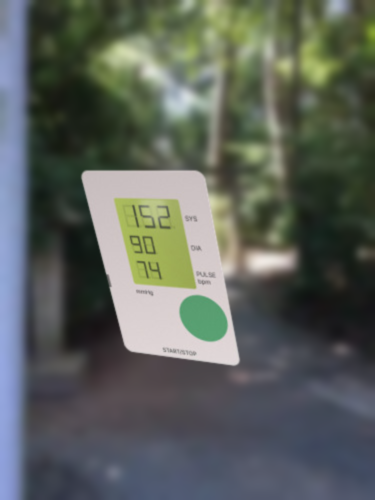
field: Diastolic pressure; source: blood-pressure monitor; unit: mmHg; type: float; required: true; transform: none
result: 90 mmHg
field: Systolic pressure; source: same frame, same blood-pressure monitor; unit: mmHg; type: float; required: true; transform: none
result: 152 mmHg
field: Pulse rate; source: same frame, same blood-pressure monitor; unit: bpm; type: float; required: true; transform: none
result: 74 bpm
